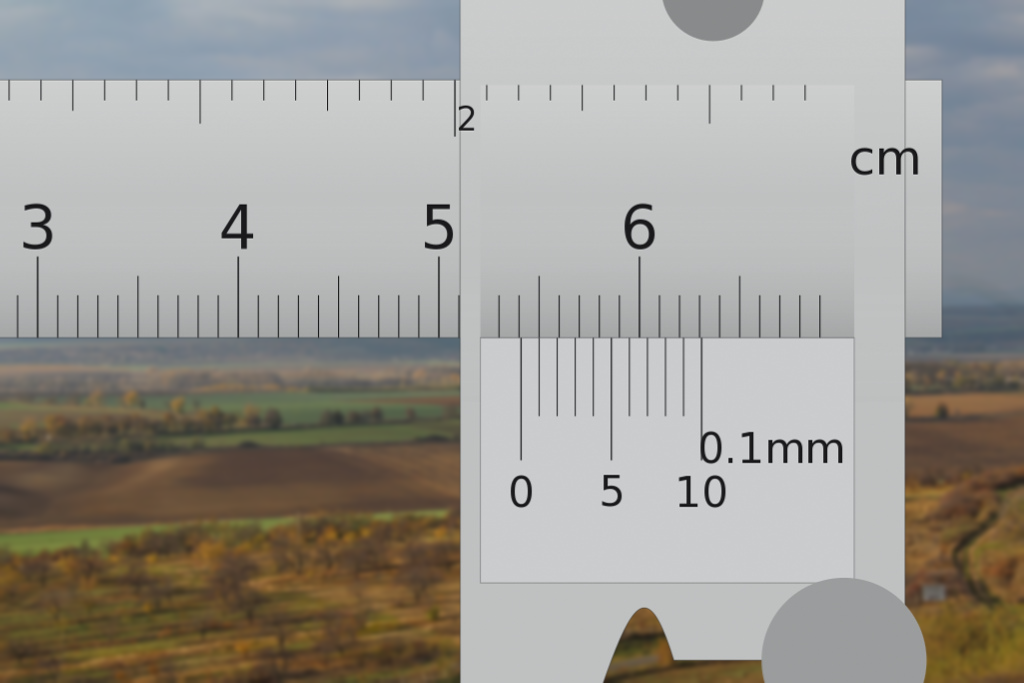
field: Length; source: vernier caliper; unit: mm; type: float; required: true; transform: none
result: 54.1 mm
